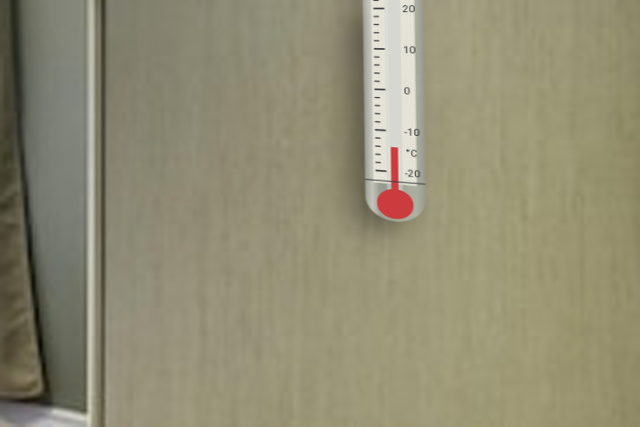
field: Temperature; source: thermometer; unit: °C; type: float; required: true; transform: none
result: -14 °C
